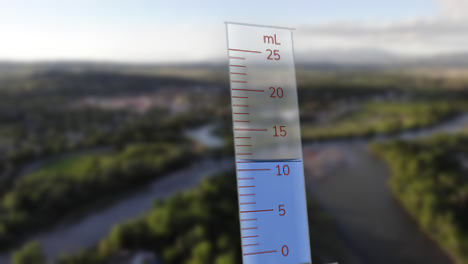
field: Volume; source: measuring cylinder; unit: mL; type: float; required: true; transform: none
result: 11 mL
